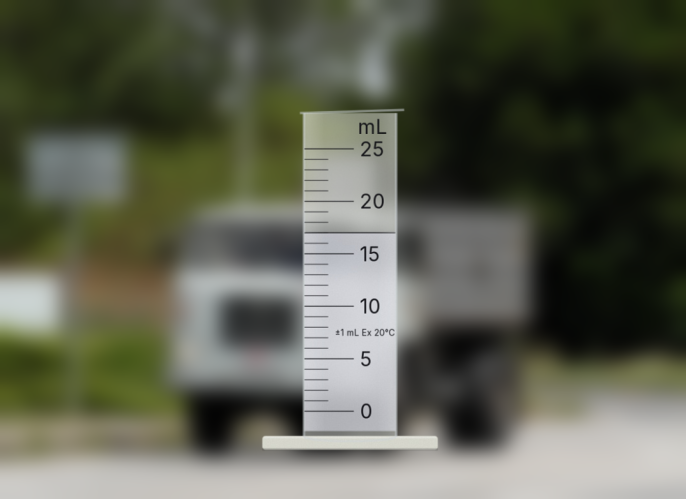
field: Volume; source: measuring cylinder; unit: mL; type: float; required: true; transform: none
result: 17 mL
